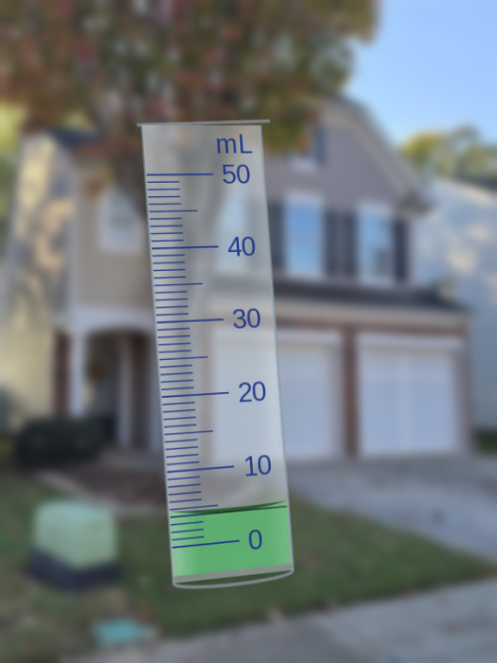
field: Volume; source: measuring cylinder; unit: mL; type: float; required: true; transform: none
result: 4 mL
